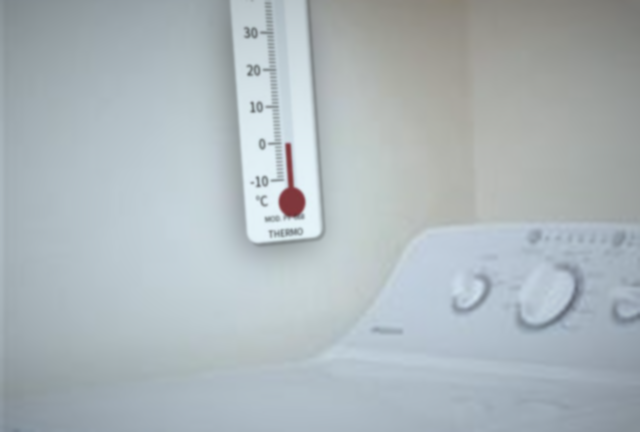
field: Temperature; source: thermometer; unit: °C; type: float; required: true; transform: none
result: 0 °C
